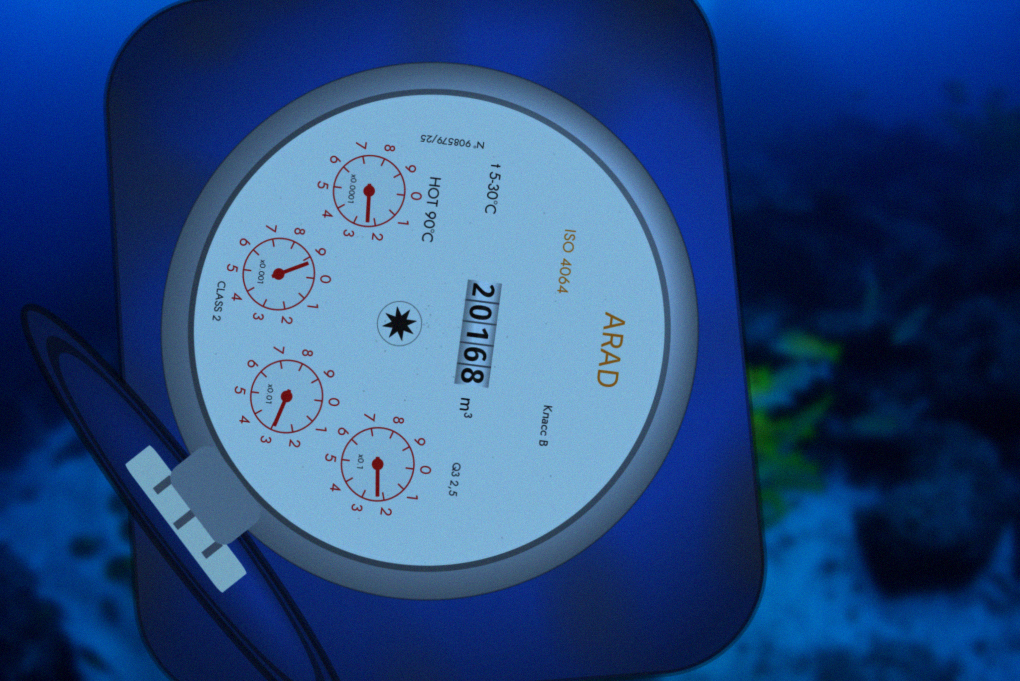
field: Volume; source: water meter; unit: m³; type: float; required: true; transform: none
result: 20168.2292 m³
